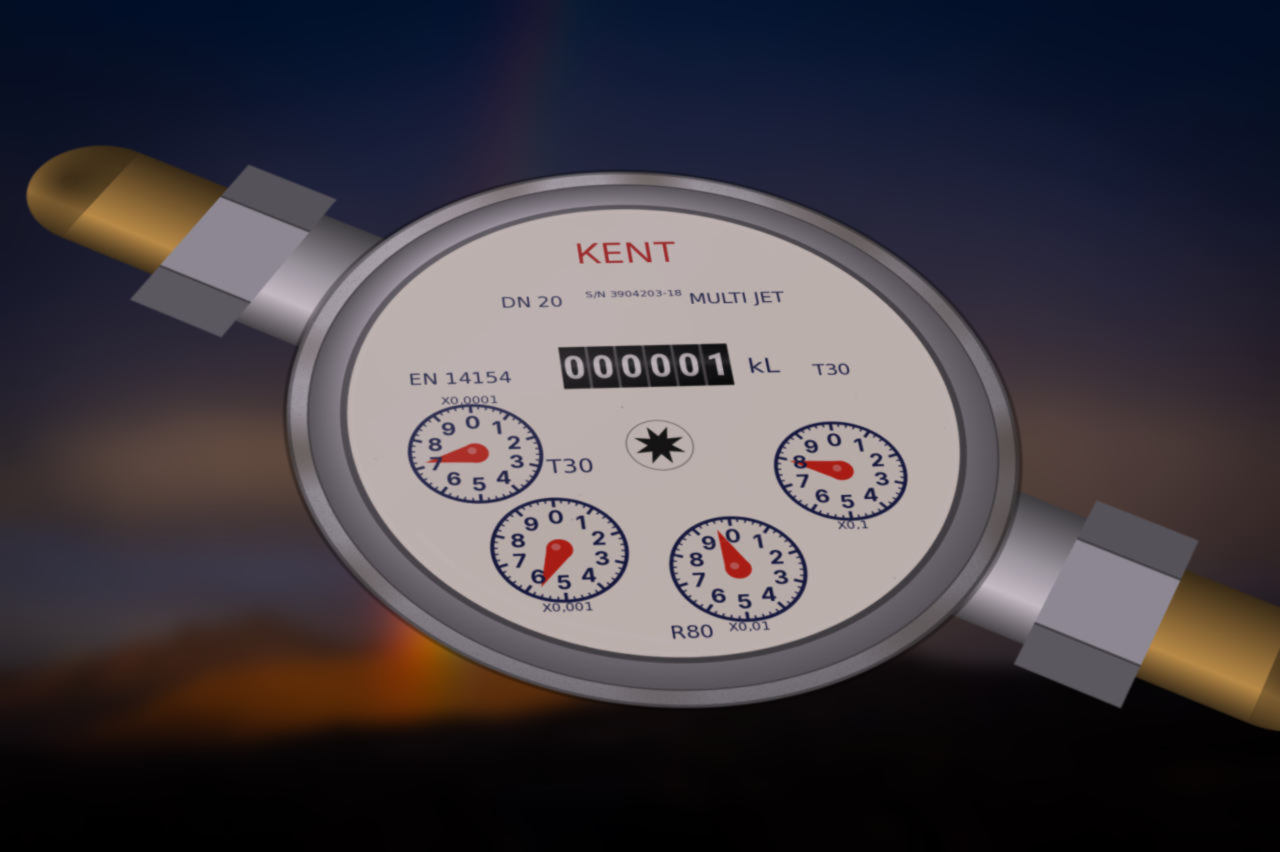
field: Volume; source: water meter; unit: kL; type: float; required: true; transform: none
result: 1.7957 kL
